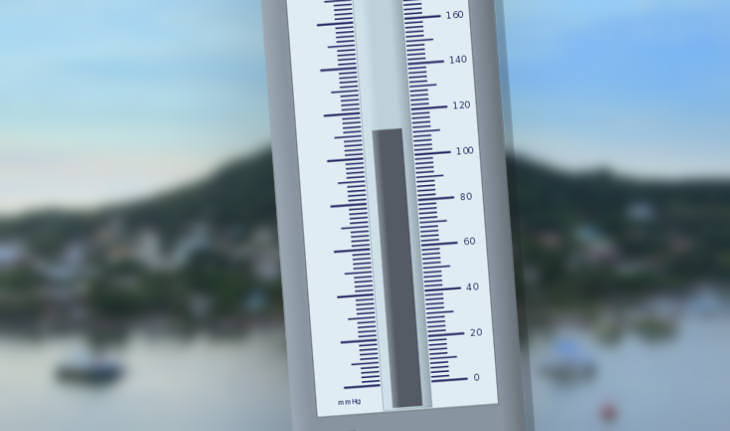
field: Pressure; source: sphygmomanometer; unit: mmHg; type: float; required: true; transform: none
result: 112 mmHg
